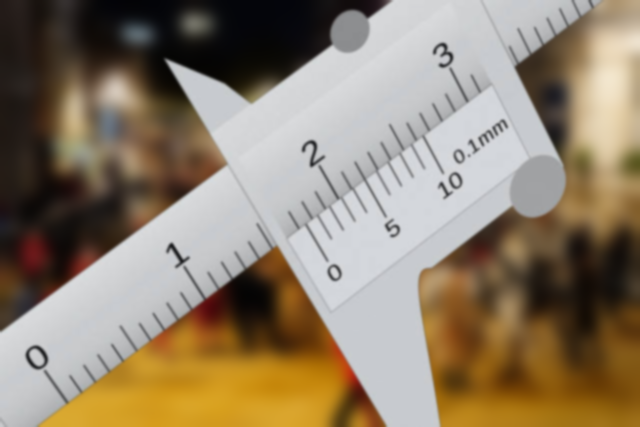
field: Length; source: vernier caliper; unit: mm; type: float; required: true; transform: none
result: 17.5 mm
